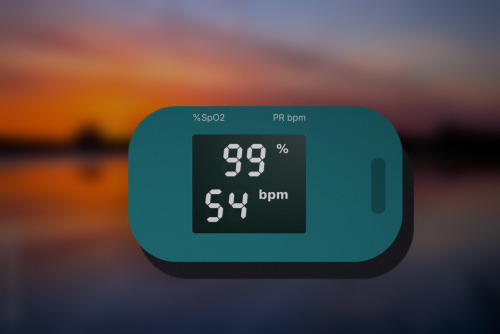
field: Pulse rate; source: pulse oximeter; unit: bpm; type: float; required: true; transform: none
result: 54 bpm
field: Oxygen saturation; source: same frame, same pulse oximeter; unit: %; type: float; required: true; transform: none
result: 99 %
